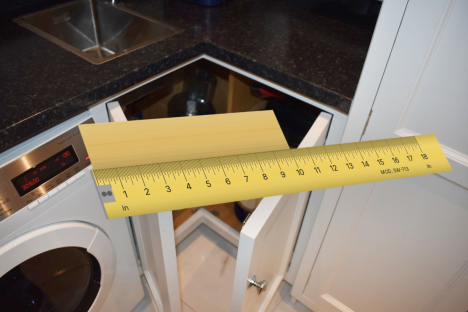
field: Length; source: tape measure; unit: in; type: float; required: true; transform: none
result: 10 in
